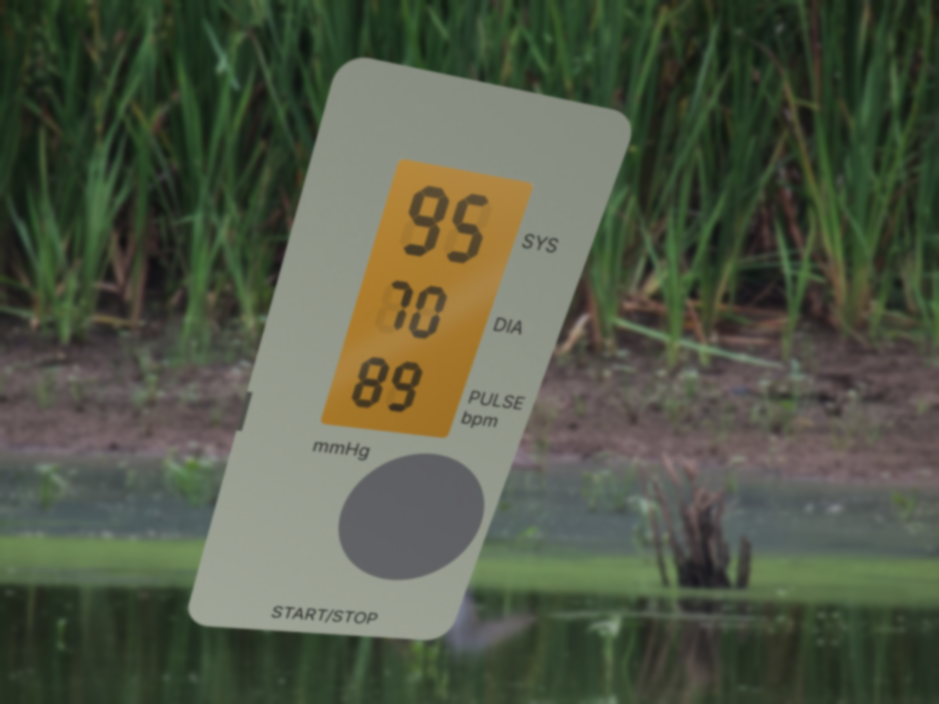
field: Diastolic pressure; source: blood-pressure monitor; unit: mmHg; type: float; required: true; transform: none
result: 70 mmHg
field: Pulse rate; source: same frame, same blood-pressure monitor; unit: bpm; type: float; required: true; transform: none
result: 89 bpm
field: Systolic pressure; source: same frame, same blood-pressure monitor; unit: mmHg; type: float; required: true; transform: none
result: 95 mmHg
